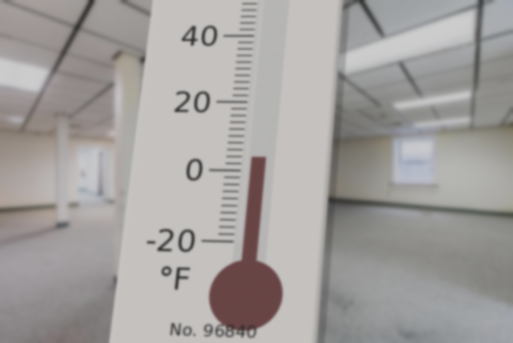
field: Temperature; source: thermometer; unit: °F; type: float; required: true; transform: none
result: 4 °F
